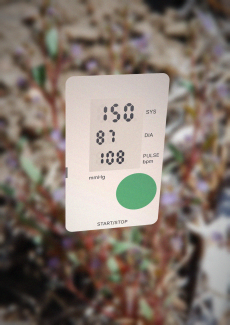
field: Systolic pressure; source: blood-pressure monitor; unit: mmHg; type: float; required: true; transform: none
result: 150 mmHg
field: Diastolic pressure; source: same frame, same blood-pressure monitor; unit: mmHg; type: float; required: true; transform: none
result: 87 mmHg
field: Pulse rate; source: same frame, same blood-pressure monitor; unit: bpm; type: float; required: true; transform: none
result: 108 bpm
